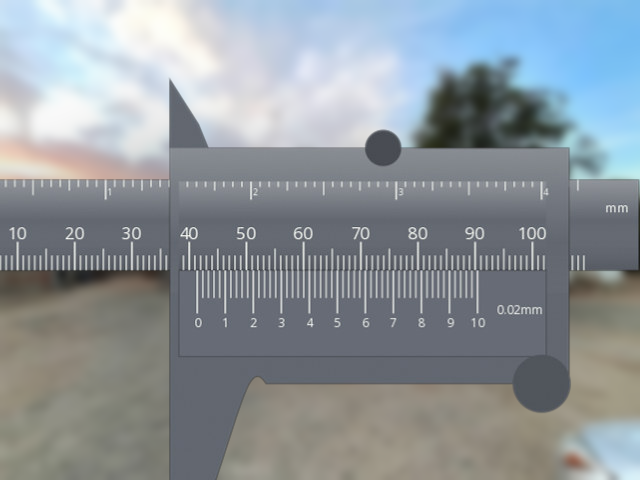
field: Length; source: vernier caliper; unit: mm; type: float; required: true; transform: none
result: 41.4 mm
